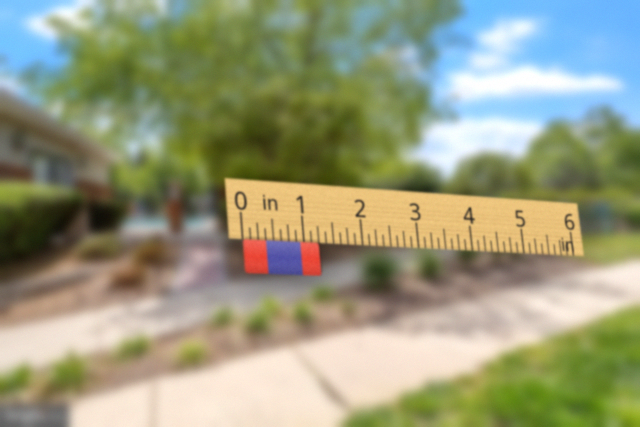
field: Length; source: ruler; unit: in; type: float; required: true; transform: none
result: 1.25 in
